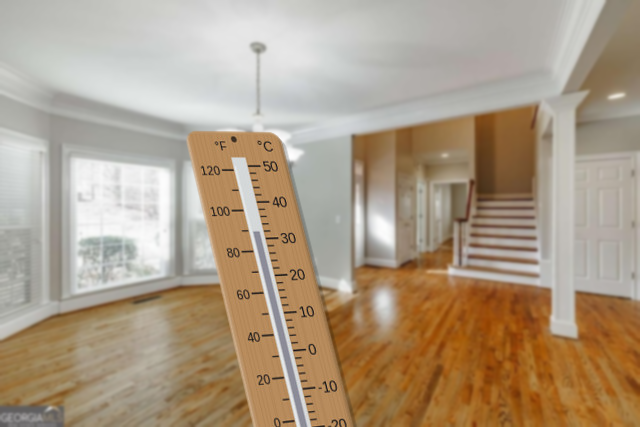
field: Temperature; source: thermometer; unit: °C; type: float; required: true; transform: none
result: 32 °C
